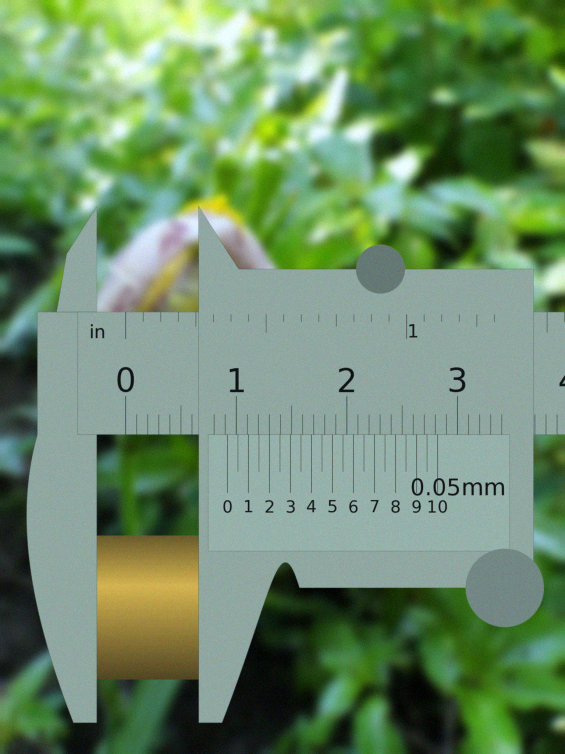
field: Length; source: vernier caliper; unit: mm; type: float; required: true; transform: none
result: 9.2 mm
